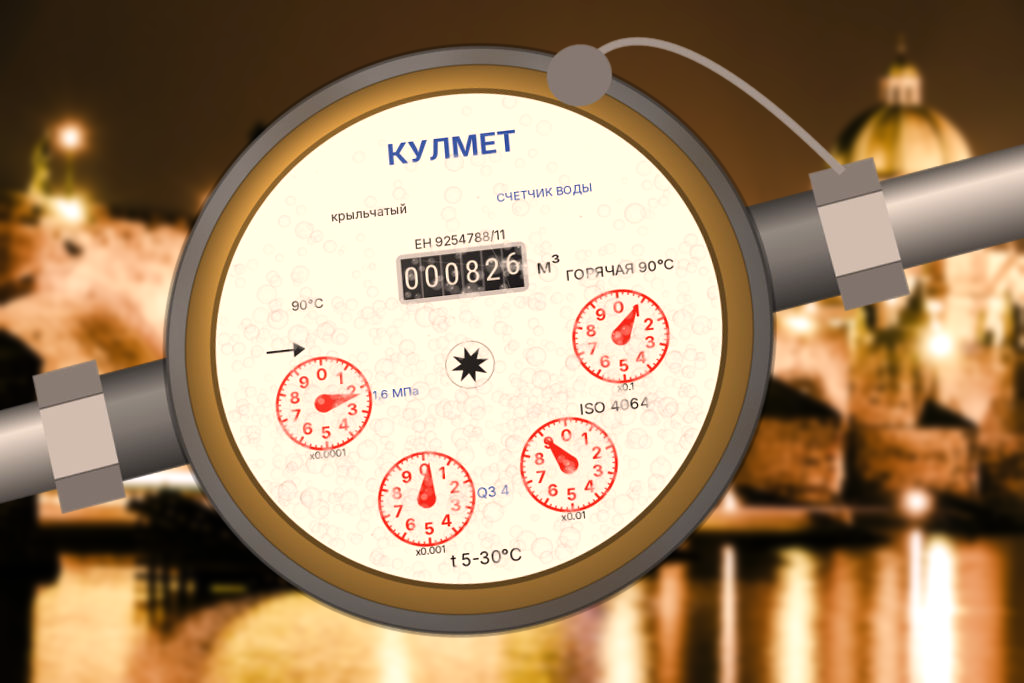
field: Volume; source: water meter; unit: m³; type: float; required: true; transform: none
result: 826.0902 m³
